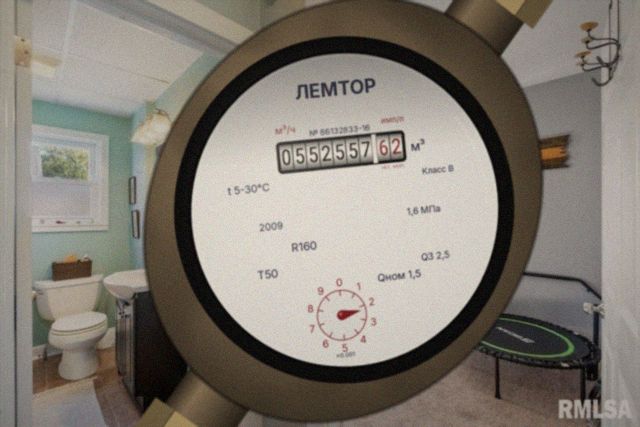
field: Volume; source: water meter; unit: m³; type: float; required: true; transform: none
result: 552557.622 m³
